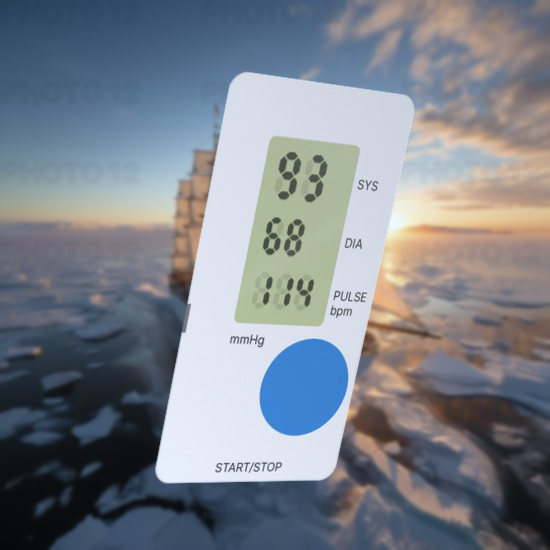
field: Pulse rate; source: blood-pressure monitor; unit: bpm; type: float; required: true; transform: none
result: 114 bpm
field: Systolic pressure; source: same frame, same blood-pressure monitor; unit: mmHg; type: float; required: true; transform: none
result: 93 mmHg
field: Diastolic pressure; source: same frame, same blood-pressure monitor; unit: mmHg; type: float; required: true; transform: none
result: 68 mmHg
